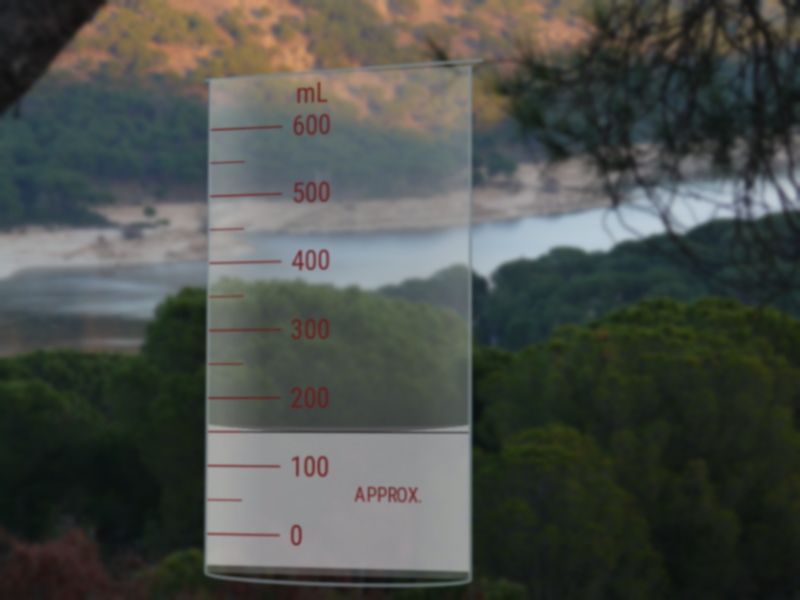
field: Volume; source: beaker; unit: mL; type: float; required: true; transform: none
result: 150 mL
